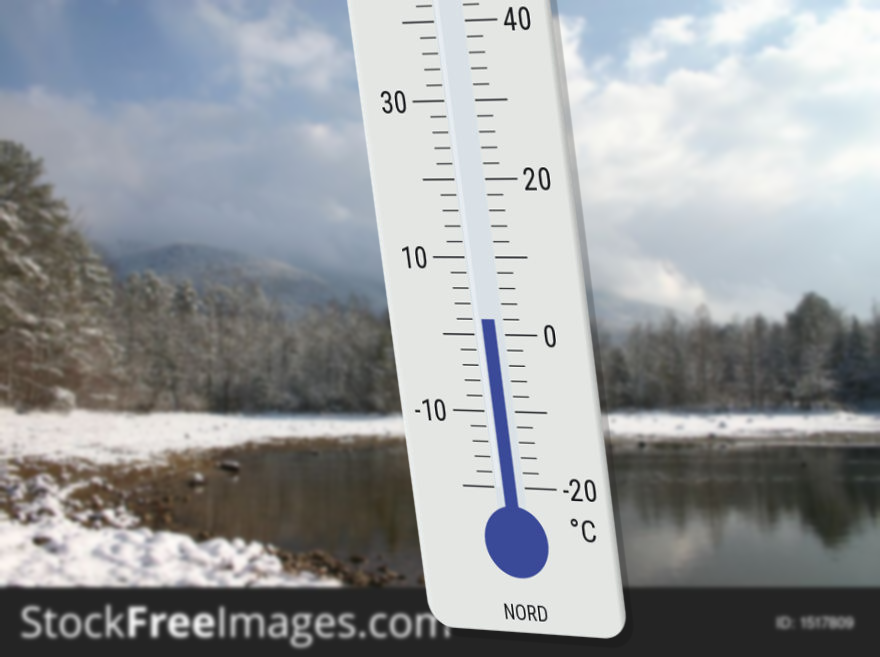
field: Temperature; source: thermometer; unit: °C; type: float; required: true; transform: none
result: 2 °C
